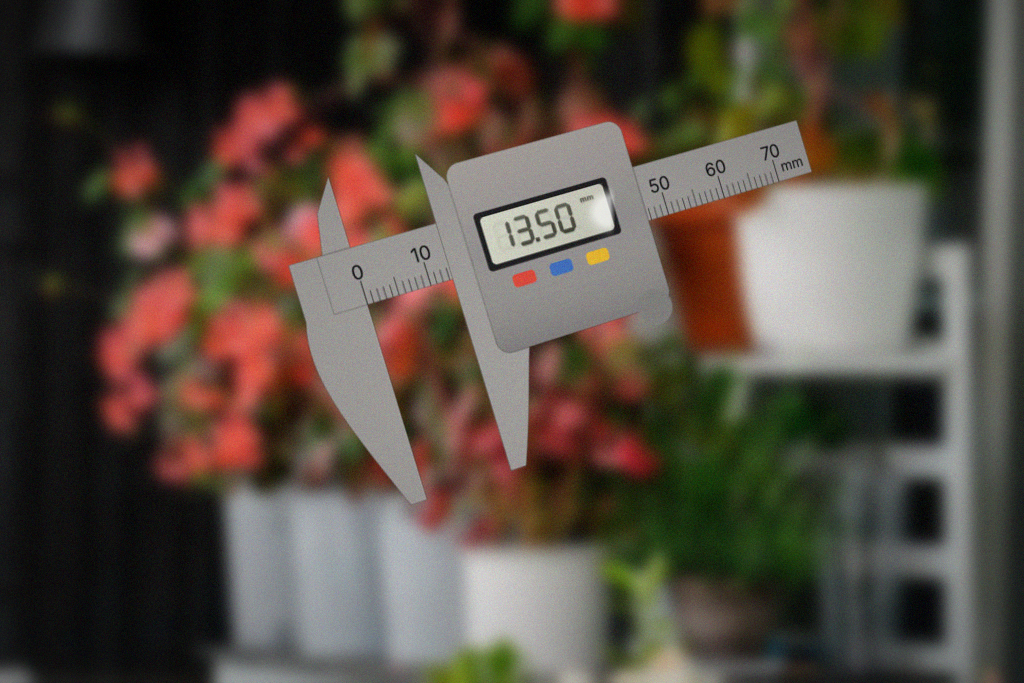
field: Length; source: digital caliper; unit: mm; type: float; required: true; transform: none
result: 13.50 mm
